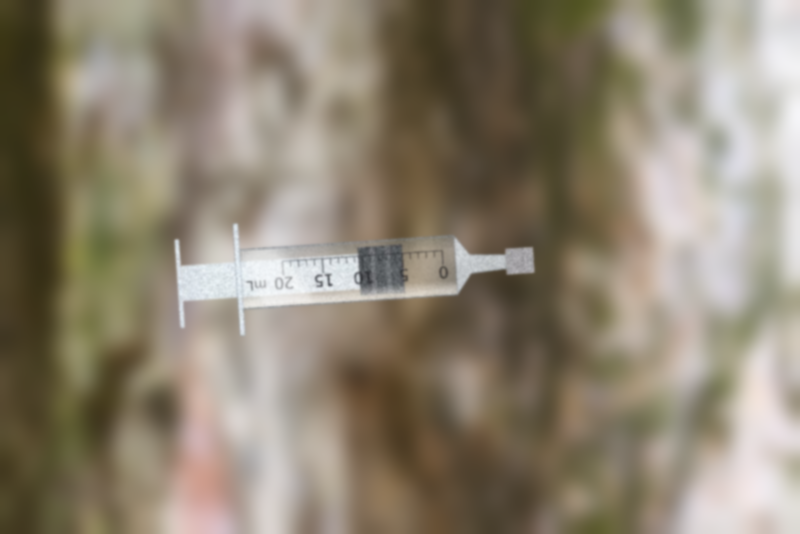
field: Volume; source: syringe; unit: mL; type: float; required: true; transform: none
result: 5 mL
